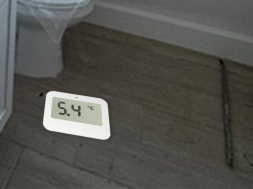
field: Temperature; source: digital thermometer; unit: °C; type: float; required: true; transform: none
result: 5.4 °C
